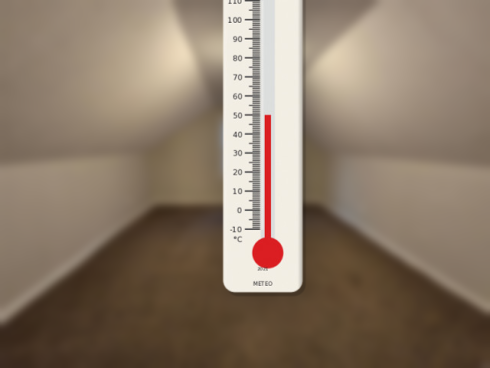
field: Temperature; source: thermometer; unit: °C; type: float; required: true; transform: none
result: 50 °C
